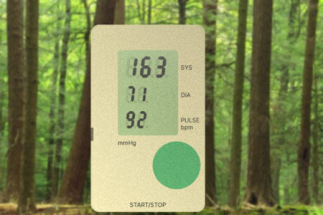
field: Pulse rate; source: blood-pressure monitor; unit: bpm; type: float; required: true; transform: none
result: 92 bpm
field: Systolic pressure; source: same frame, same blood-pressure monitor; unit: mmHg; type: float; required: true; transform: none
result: 163 mmHg
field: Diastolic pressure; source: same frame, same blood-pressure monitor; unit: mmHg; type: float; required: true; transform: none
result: 71 mmHg
